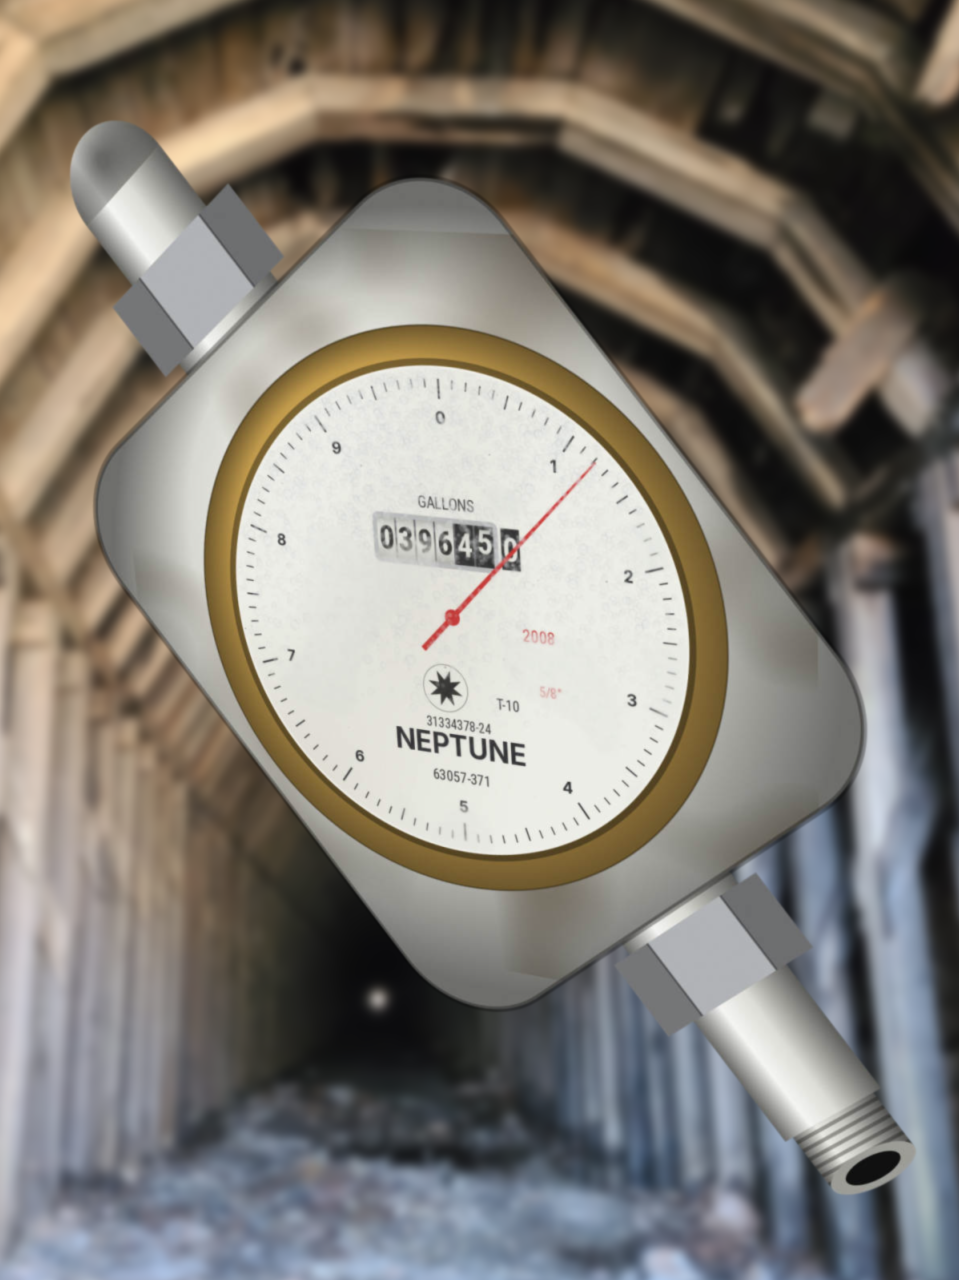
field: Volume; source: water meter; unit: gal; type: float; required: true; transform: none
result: 396451.2 gal
